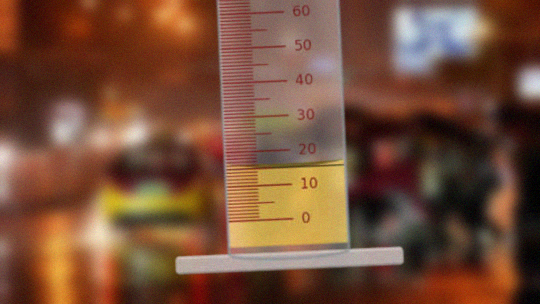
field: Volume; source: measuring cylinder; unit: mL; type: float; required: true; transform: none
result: 15 mL
